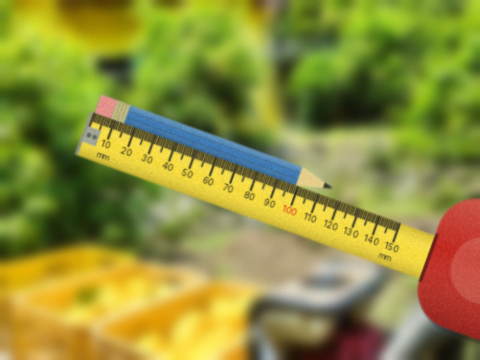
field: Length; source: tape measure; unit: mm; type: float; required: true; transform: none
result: 115 mm
